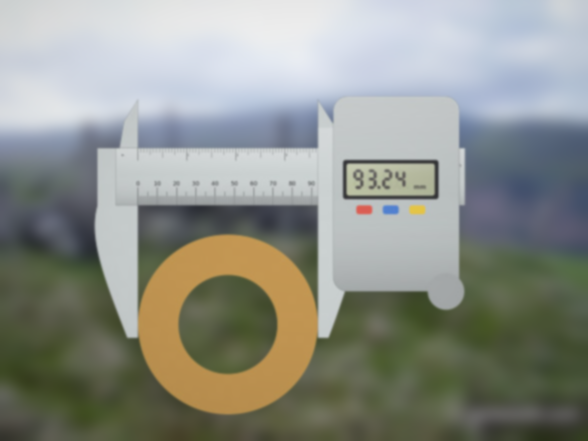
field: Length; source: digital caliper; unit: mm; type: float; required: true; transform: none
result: 93.24 mm
